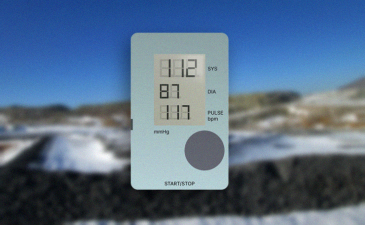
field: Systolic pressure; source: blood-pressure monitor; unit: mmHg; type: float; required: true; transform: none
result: 112 mmHg
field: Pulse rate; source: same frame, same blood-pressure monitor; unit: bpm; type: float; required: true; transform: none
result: 117 bpm
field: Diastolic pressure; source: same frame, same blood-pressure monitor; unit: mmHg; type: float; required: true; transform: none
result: 87 mmHg
